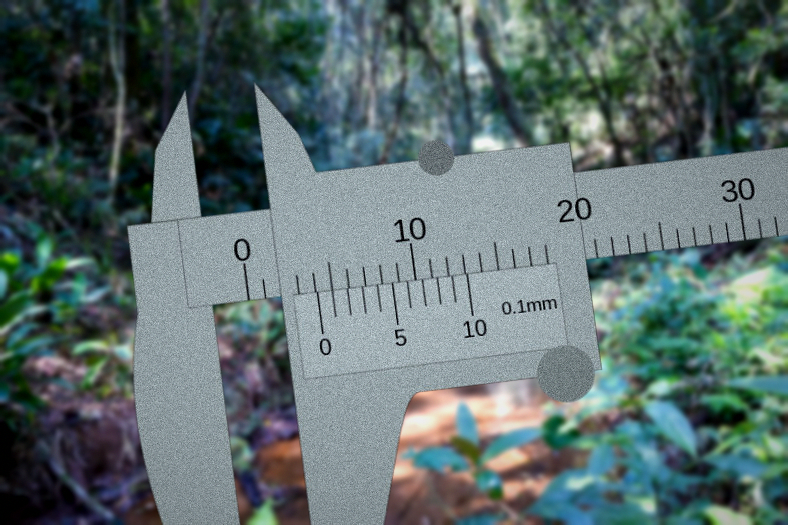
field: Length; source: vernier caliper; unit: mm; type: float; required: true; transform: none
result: 4.1 mm
